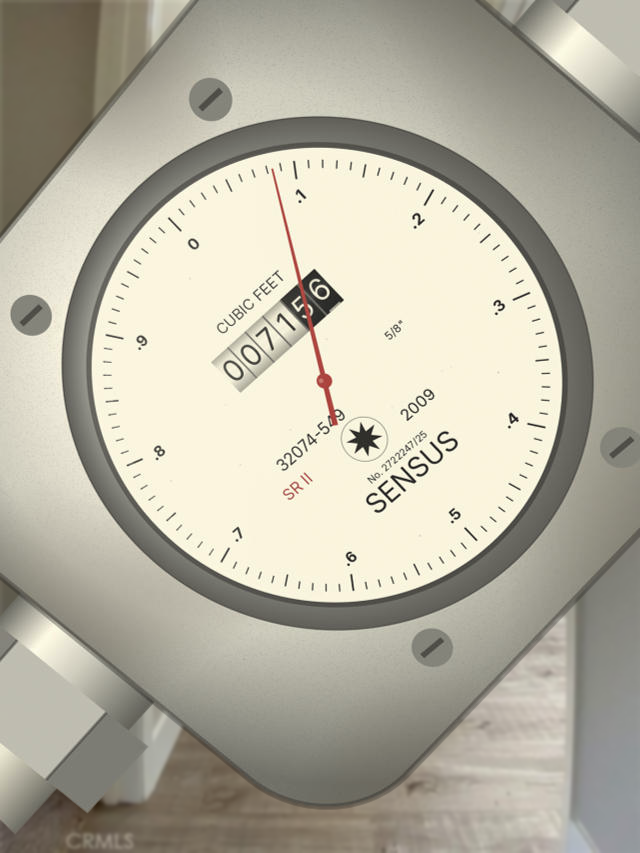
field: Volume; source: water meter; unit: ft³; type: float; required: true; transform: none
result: 7156.08 ft³
